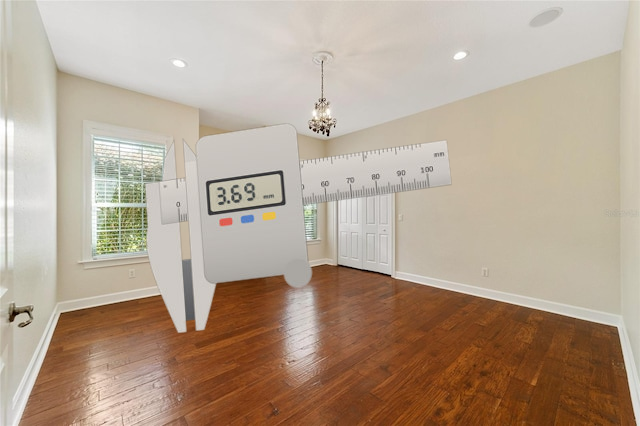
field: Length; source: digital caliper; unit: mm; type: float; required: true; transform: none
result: 3.69 mm
